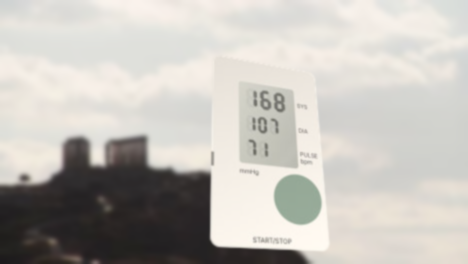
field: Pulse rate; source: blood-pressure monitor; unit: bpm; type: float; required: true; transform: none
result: 71 bpm
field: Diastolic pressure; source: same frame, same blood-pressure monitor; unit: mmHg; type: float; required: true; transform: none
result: 107 mmHg
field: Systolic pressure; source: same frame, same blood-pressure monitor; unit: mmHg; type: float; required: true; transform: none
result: 168 mmHg
